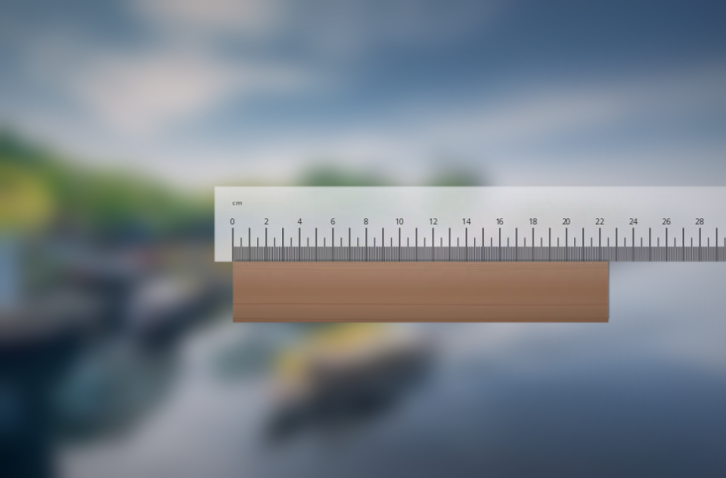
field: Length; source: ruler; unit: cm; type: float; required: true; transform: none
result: 22.5 cm
